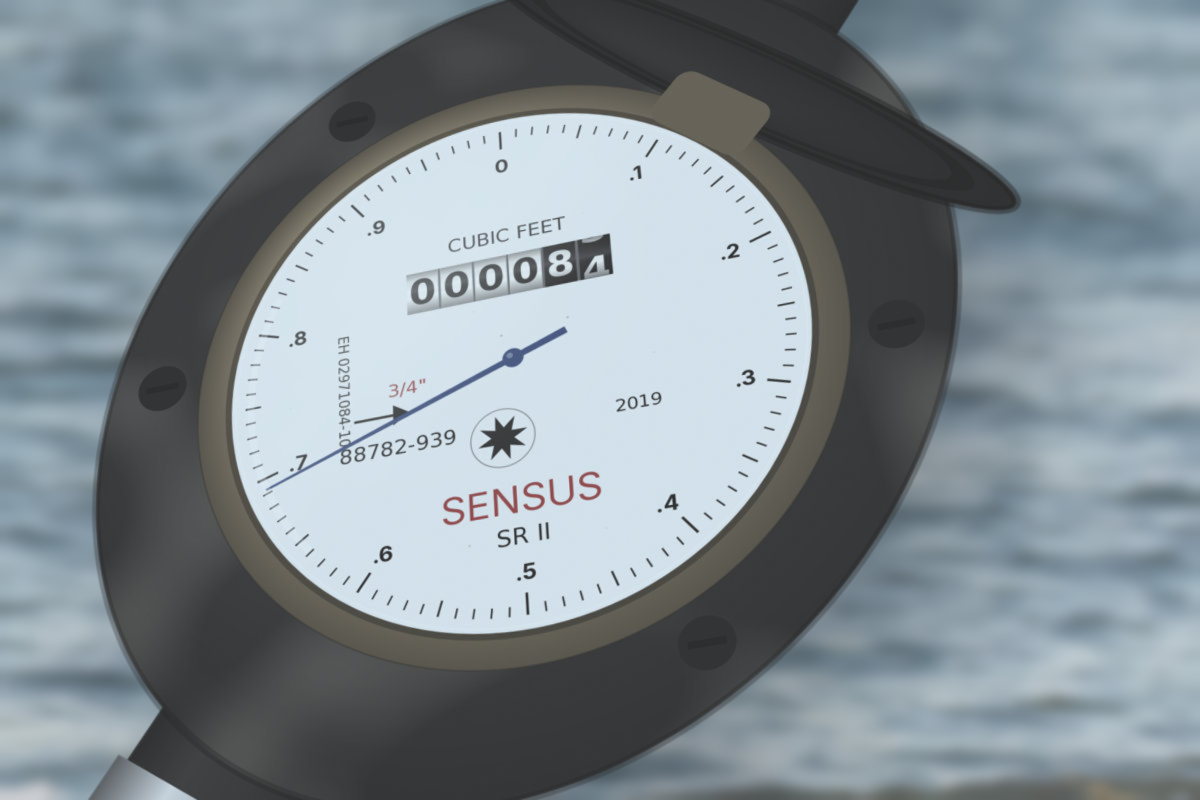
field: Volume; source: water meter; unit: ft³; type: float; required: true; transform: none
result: 83.69 ft³
